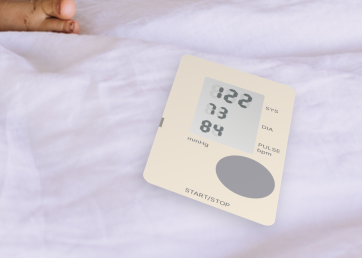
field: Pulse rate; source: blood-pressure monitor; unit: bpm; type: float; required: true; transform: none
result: 84 bpm
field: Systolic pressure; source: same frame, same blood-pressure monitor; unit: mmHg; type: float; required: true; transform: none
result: 122 mmHg
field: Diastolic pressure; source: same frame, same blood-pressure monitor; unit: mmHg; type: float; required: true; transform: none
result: 73 mmHg
